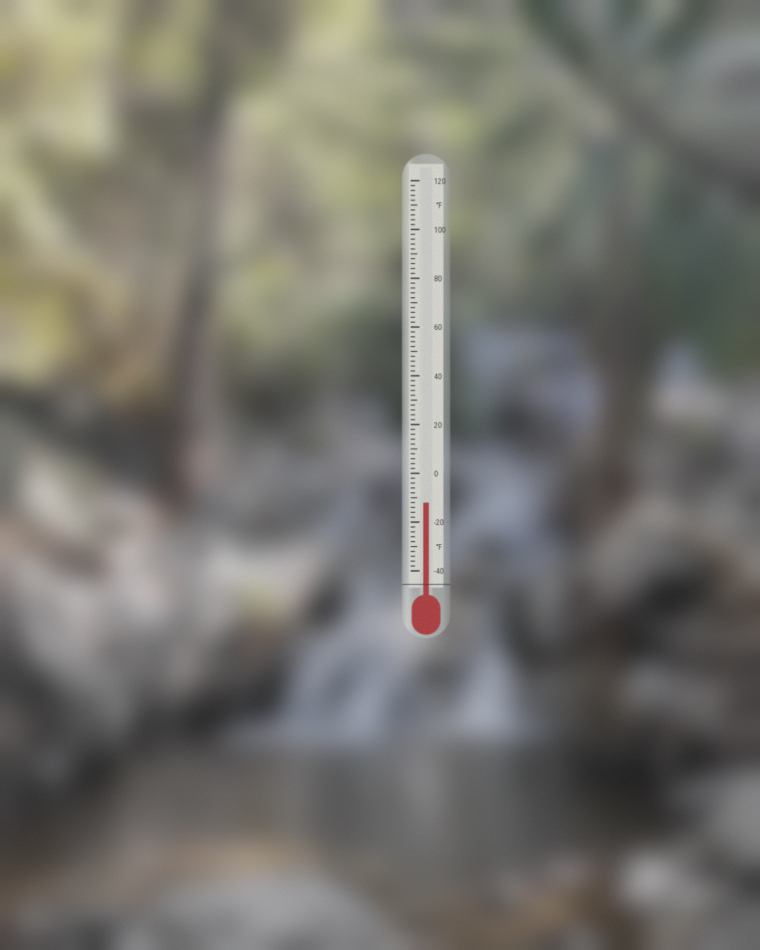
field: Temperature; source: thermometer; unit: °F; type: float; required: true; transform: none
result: -12 °F
